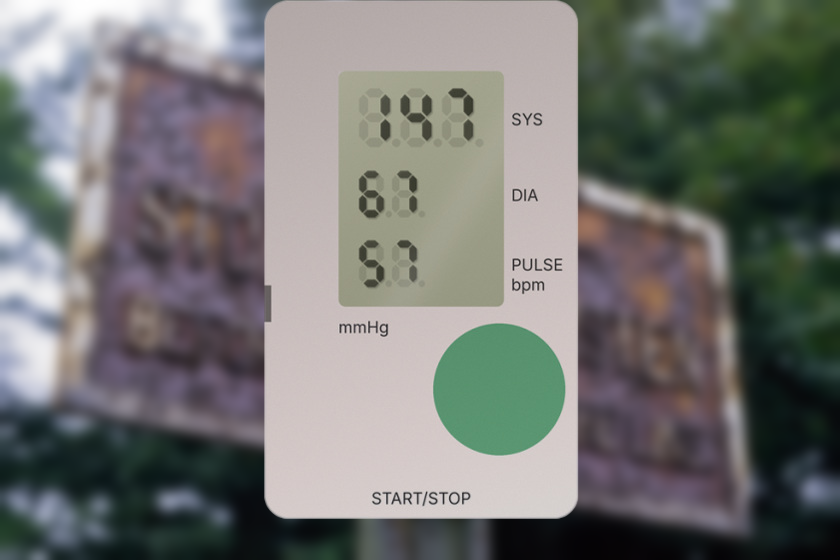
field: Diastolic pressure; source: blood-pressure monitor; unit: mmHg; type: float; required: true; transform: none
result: 67 mmHg
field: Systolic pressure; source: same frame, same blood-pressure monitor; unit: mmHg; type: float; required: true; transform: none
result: 147 mmHg
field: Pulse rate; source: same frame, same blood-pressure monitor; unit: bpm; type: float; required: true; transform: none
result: 57 bpm
